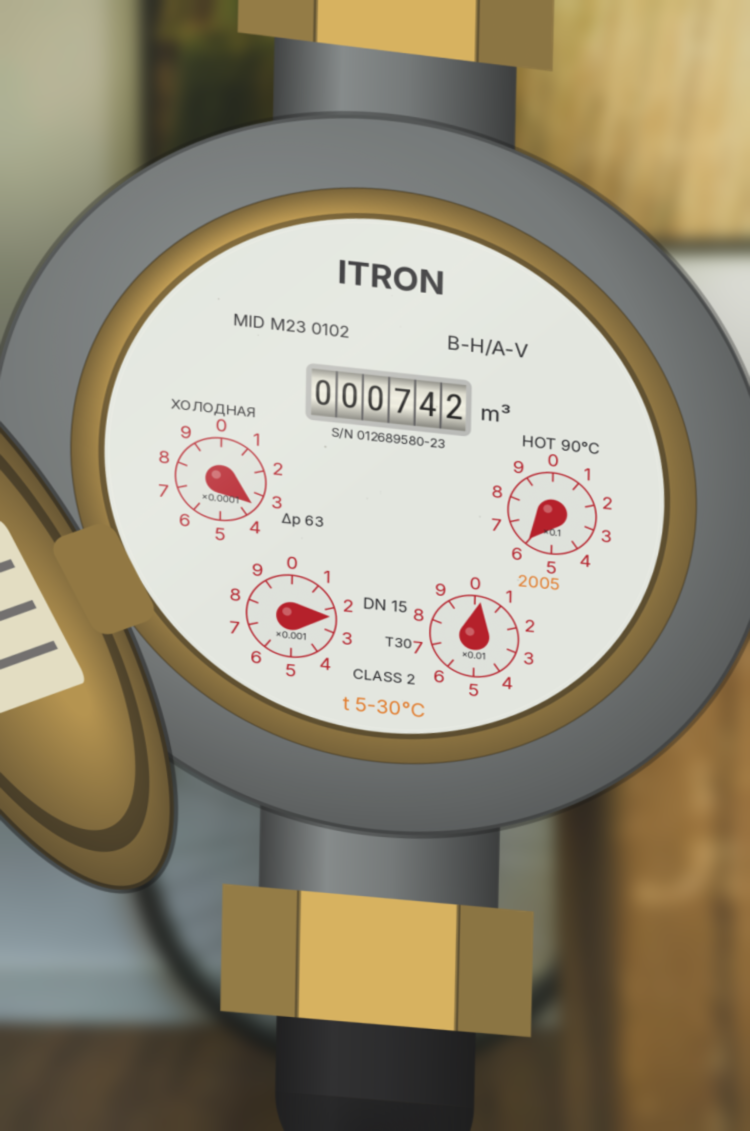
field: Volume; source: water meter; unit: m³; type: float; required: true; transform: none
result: 742.6023 m³
